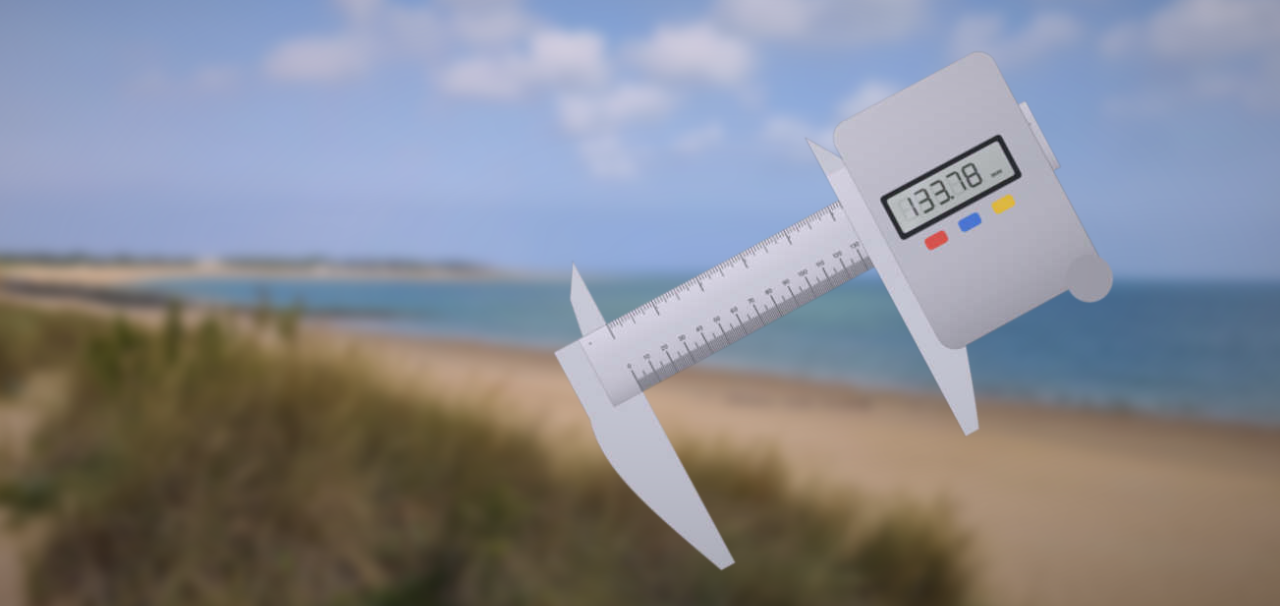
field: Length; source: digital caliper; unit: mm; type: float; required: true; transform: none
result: 133.78 mm
